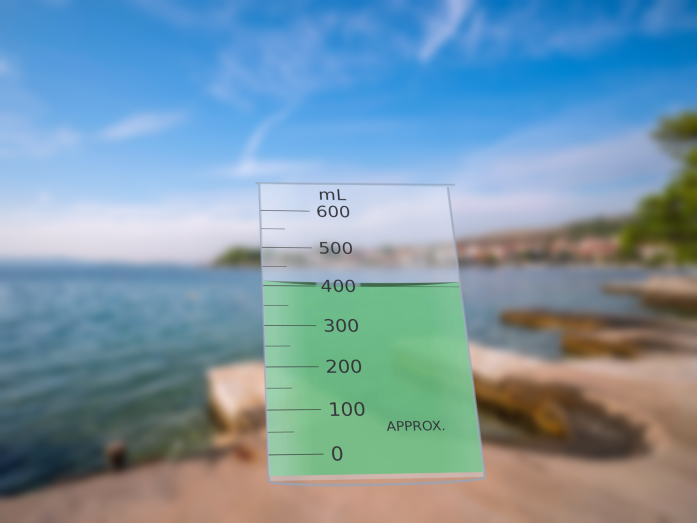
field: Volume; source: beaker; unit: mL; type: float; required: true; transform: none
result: 400 mL
